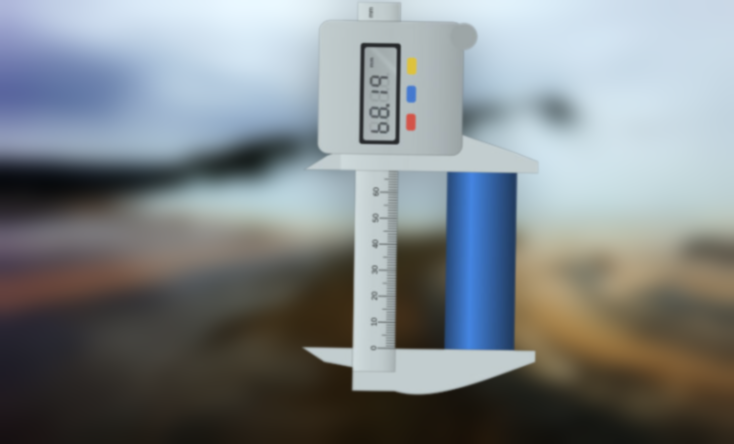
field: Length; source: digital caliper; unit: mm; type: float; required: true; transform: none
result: 68.19 mm
